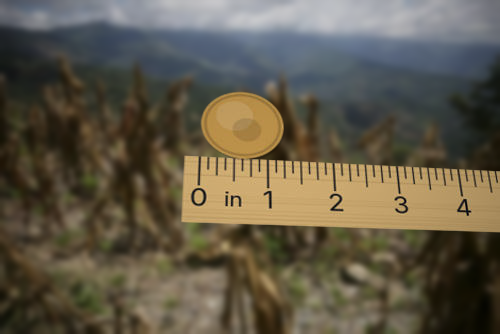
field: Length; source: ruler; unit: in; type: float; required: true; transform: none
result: 1.25 in
